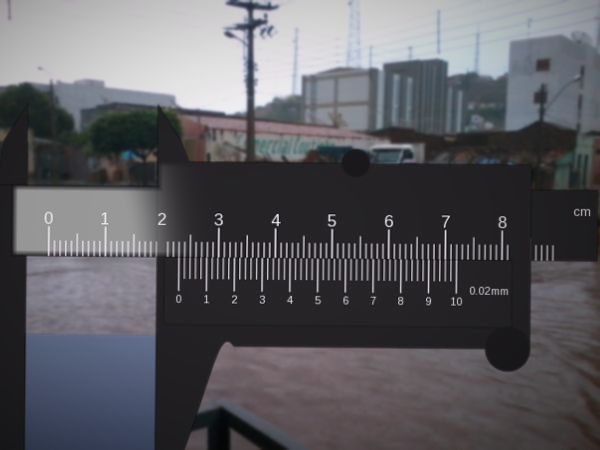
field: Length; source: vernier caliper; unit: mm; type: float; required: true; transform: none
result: 23.0 mm
